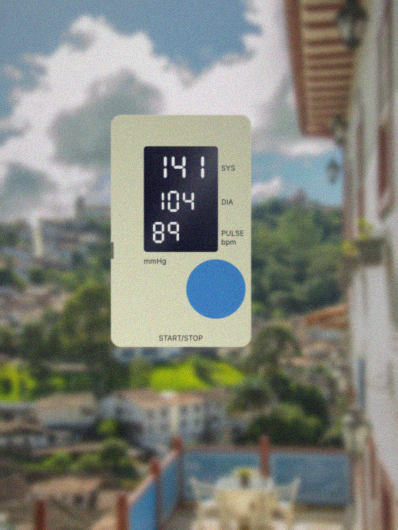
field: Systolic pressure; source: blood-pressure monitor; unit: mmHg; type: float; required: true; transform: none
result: 141 mmHg
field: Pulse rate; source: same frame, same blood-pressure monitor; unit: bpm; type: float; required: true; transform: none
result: 89 bpm
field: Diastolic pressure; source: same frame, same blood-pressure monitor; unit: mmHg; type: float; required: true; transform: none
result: 104 mmHg
